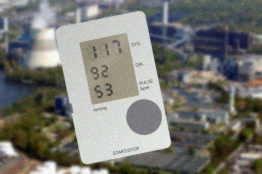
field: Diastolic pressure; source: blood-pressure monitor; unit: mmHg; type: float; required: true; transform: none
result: 92 mmHg
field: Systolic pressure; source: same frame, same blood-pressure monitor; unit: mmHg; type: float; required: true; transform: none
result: 117 mmHg
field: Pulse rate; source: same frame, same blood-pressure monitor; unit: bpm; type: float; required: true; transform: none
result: 53 bpm
